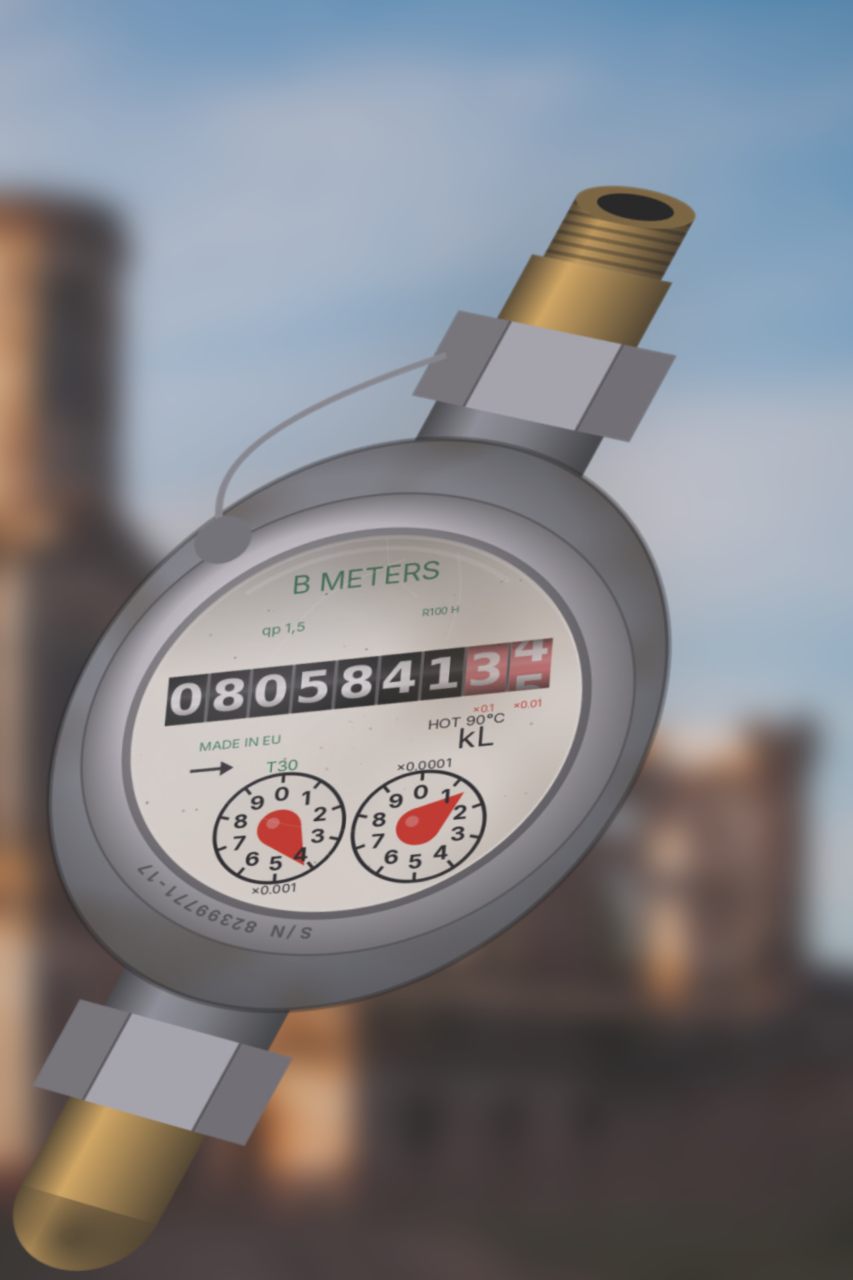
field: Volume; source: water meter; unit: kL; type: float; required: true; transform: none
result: 805841.3441 kL
